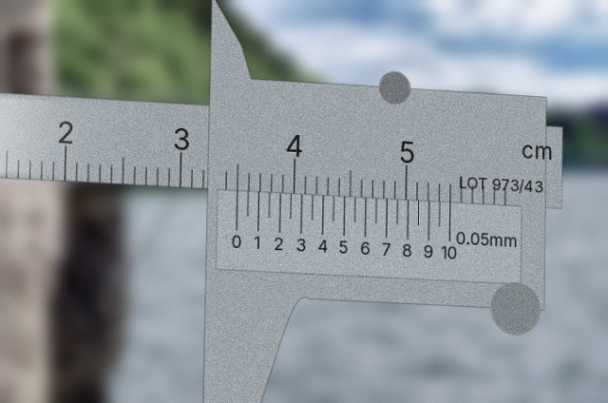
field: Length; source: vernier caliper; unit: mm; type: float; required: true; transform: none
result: 35.0 mm
